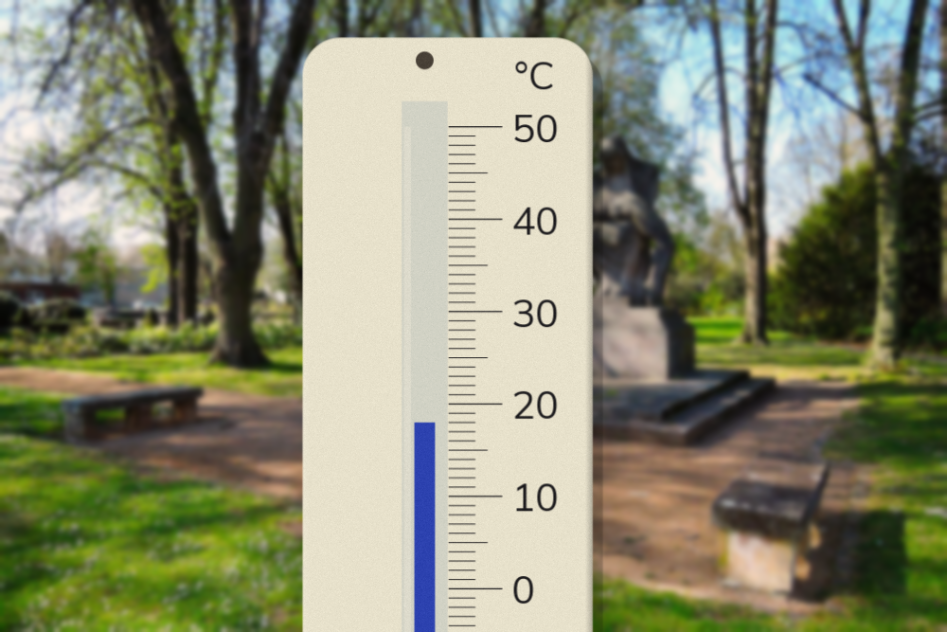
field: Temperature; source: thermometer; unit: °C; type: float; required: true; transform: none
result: 18 °C
